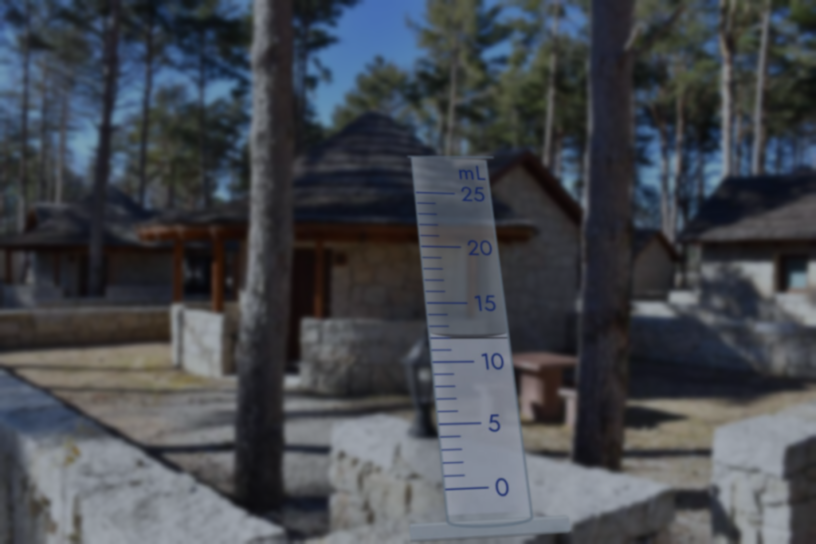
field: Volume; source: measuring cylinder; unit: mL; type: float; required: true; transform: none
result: 12 mL
